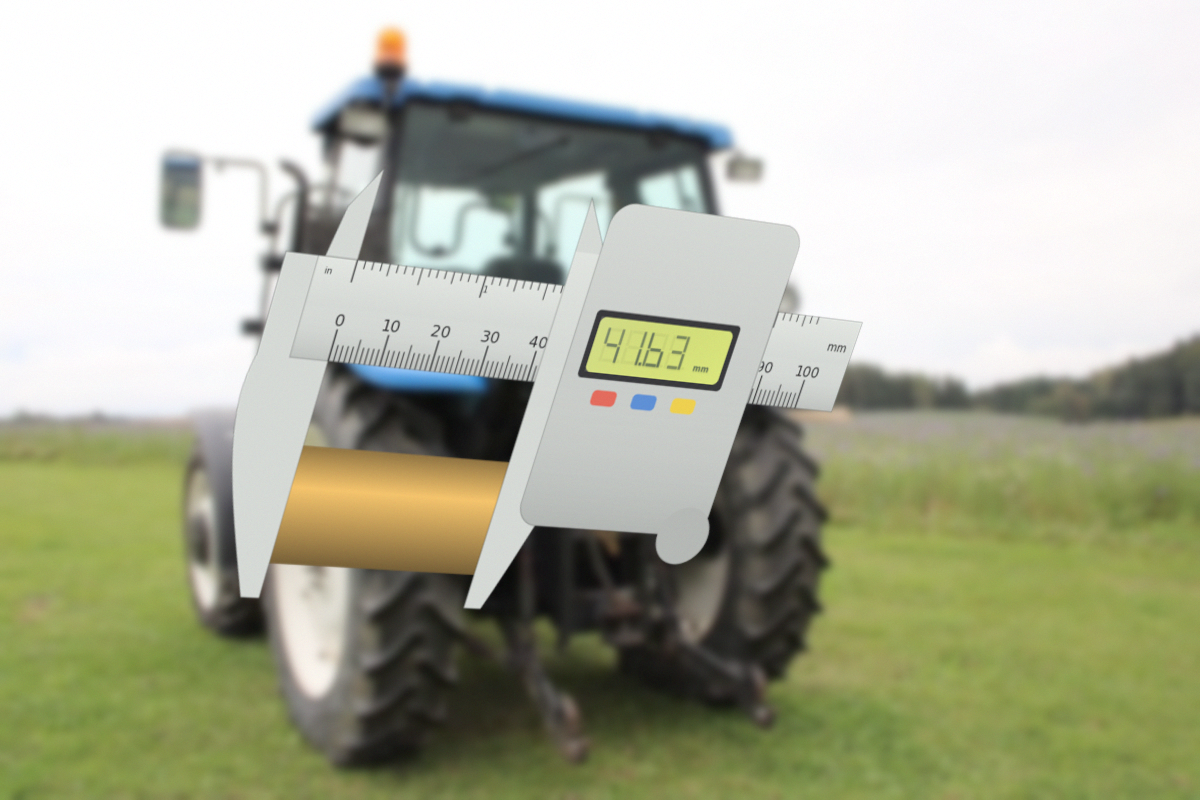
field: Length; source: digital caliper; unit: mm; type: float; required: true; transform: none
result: 41.63 mm
